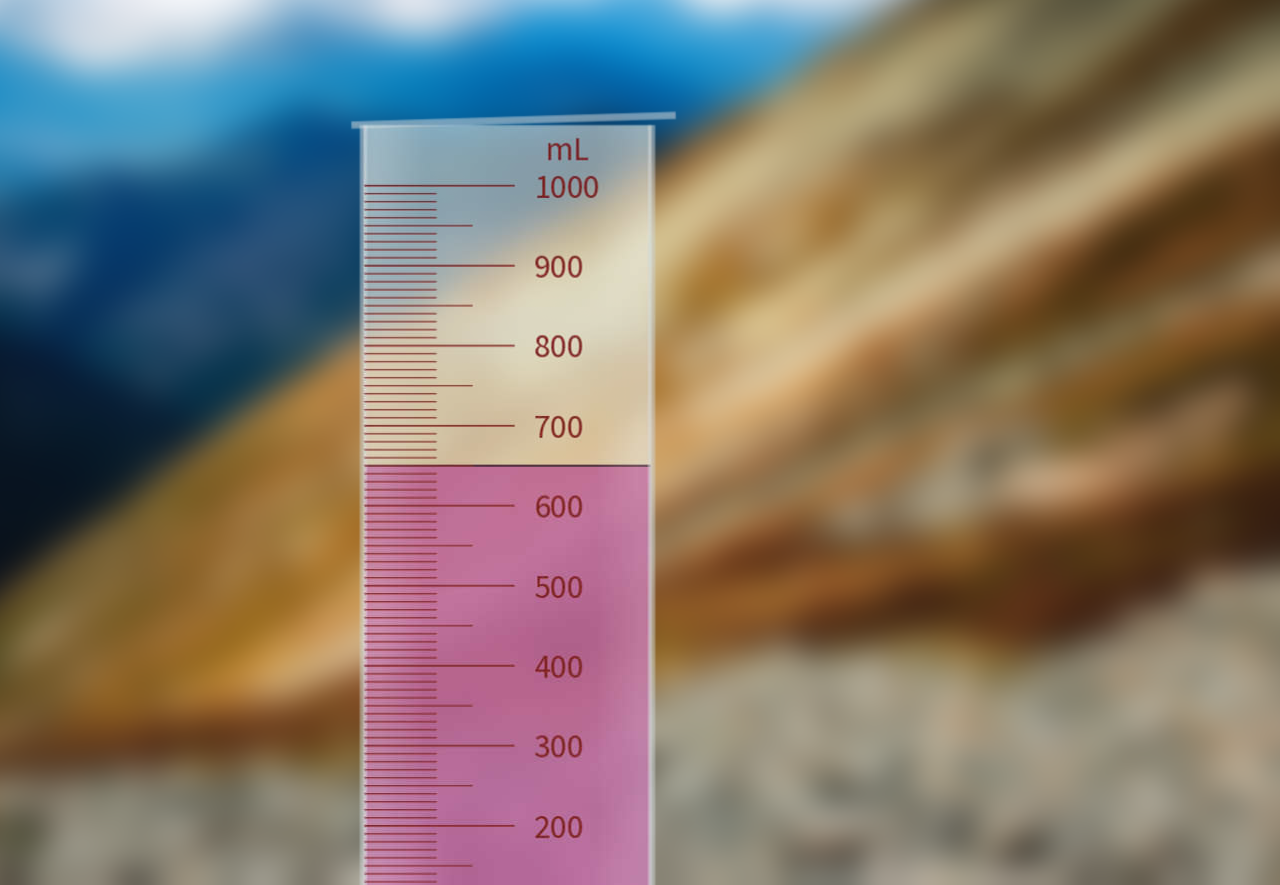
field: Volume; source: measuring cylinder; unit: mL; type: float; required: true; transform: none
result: 650 mL
